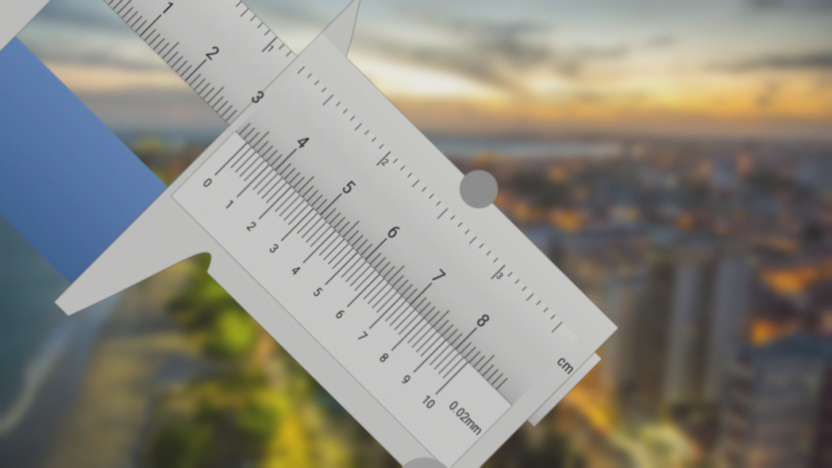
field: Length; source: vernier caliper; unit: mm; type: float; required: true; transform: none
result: 33.8 mm
